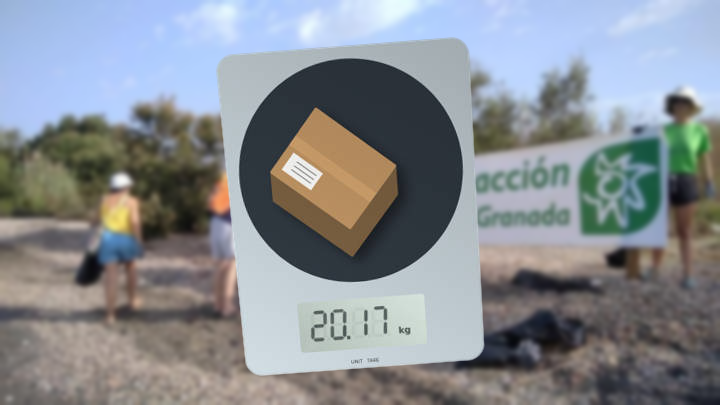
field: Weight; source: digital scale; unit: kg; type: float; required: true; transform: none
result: 20.17 kg
